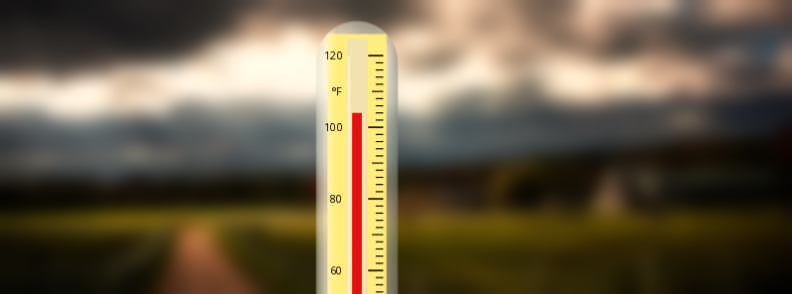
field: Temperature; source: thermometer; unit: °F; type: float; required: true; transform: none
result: 104 °F
